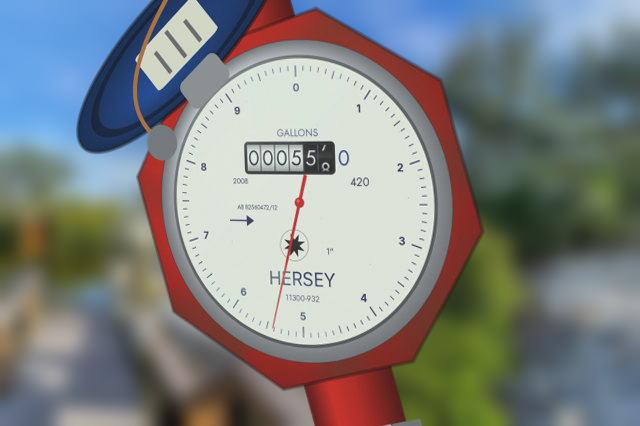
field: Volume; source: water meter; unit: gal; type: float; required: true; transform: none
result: 5575.4 gal
